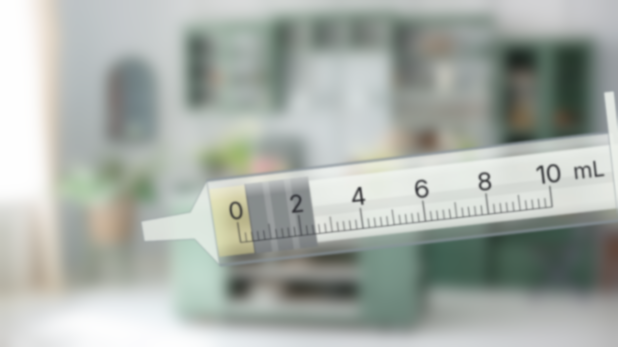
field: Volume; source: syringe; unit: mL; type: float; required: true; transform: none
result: 0.4 mL
